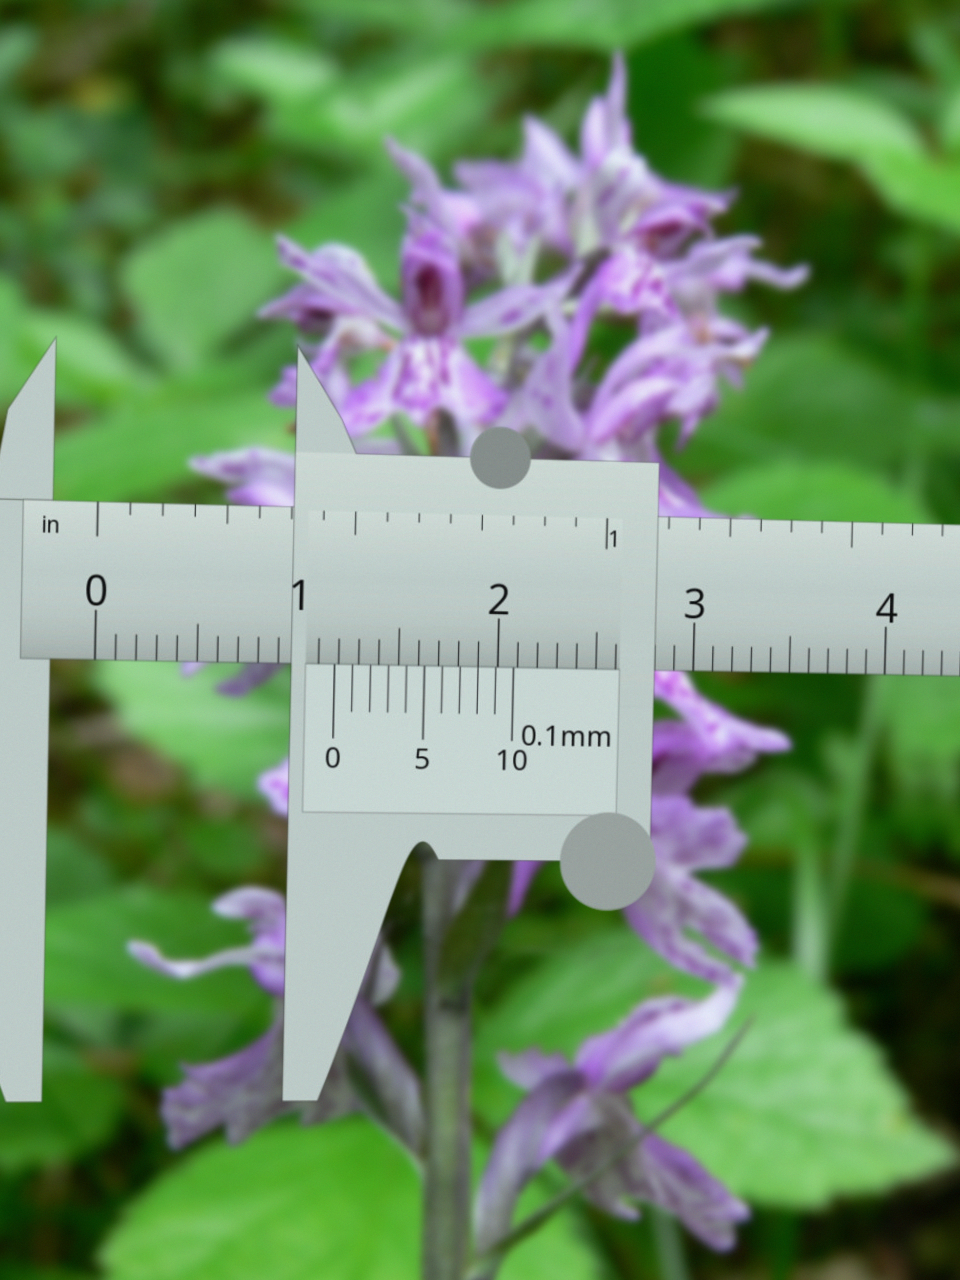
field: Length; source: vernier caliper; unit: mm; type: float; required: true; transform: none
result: 11.8 mm
